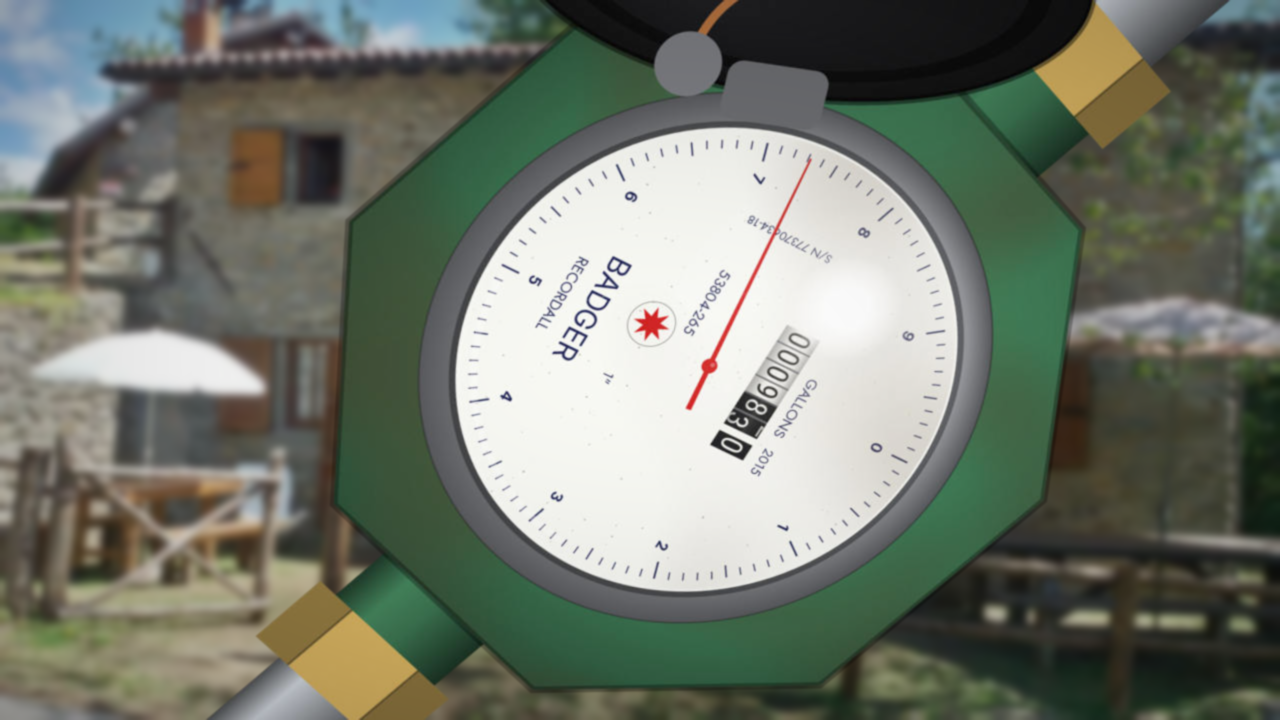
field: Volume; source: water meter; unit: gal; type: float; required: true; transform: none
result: 9827.3 gal
